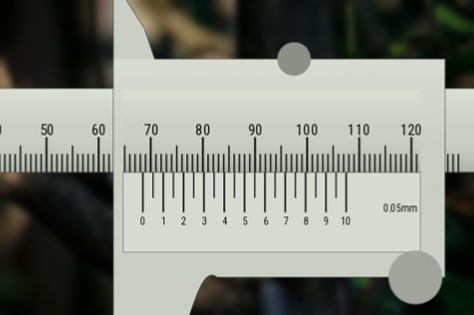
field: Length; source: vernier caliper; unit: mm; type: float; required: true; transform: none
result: 68.5 mm
